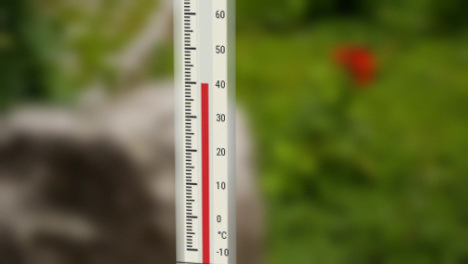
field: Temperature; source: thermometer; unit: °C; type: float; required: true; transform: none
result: 40 °C
